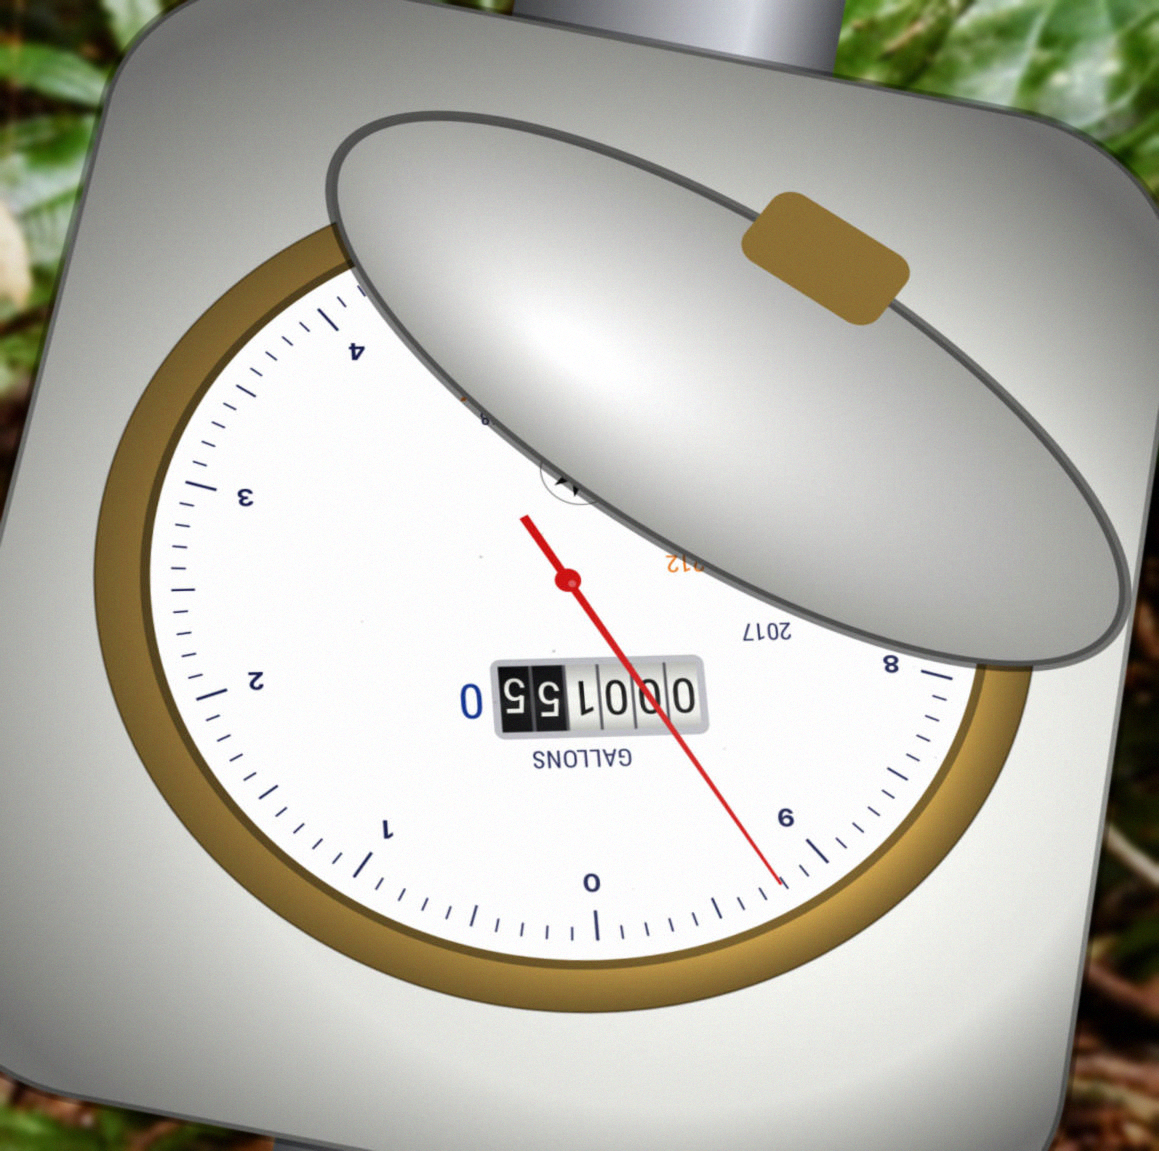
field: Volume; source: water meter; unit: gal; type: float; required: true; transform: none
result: 1549.2 gal
